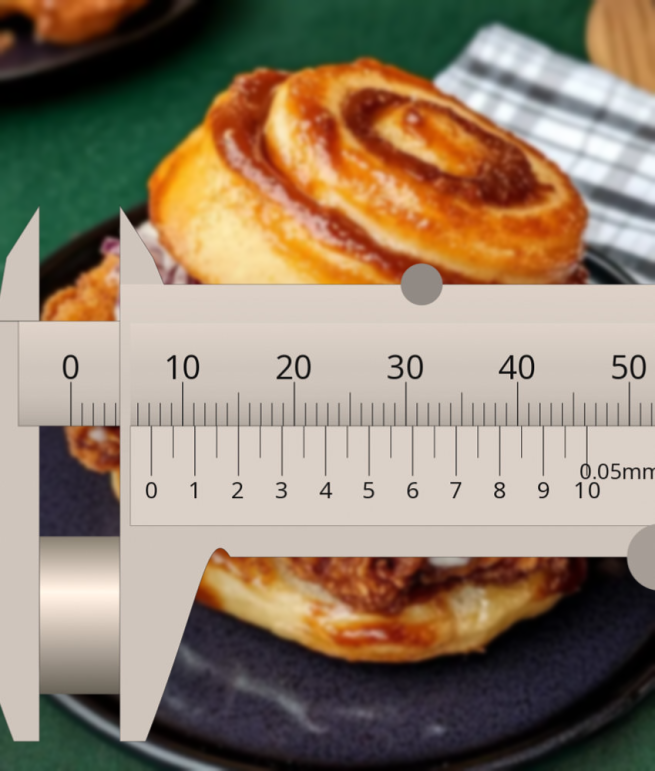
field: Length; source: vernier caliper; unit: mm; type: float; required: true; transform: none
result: 7.2 mm
